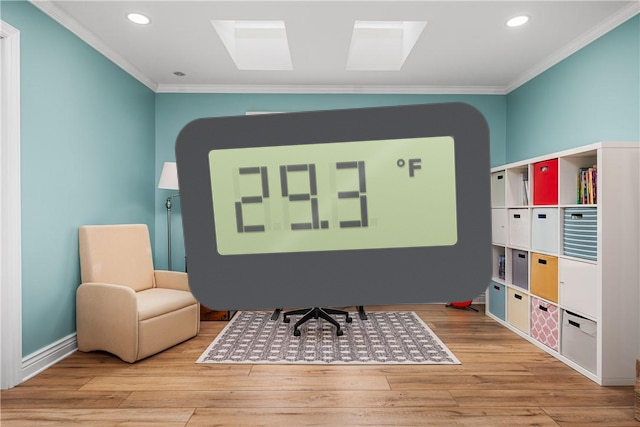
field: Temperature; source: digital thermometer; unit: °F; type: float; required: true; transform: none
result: 29.3 °F
